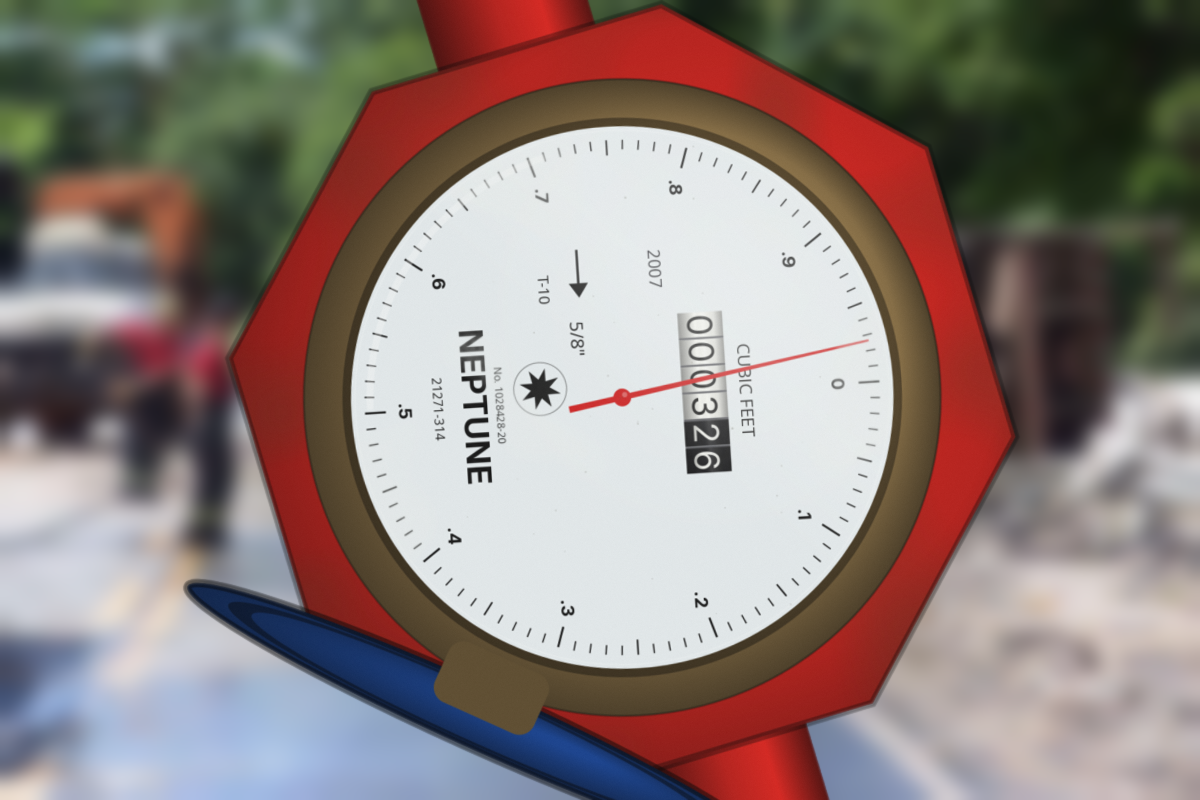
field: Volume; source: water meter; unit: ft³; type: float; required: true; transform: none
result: 325.97 ft³
